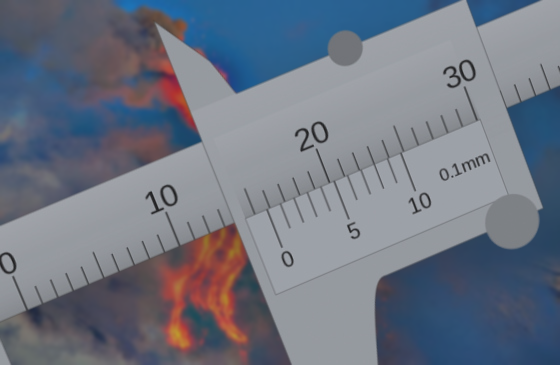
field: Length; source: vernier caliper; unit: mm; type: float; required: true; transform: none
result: 15.8 mm
